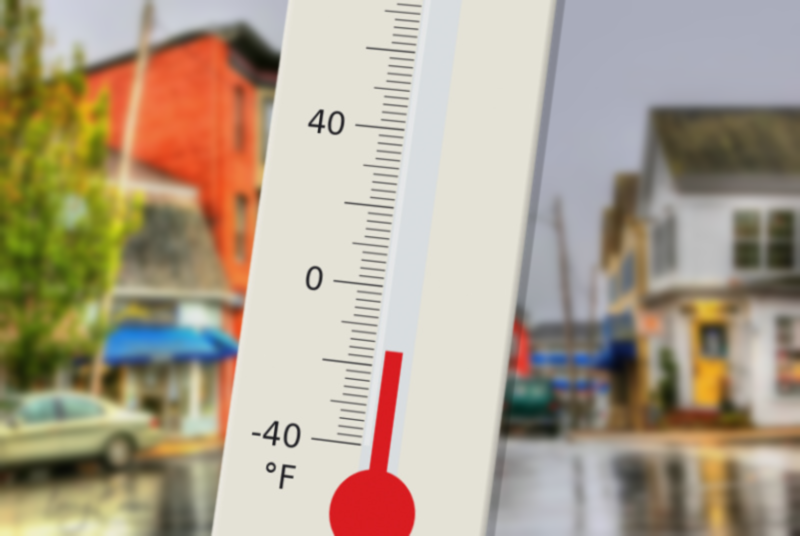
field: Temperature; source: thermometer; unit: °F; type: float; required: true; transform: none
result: -16 °F
